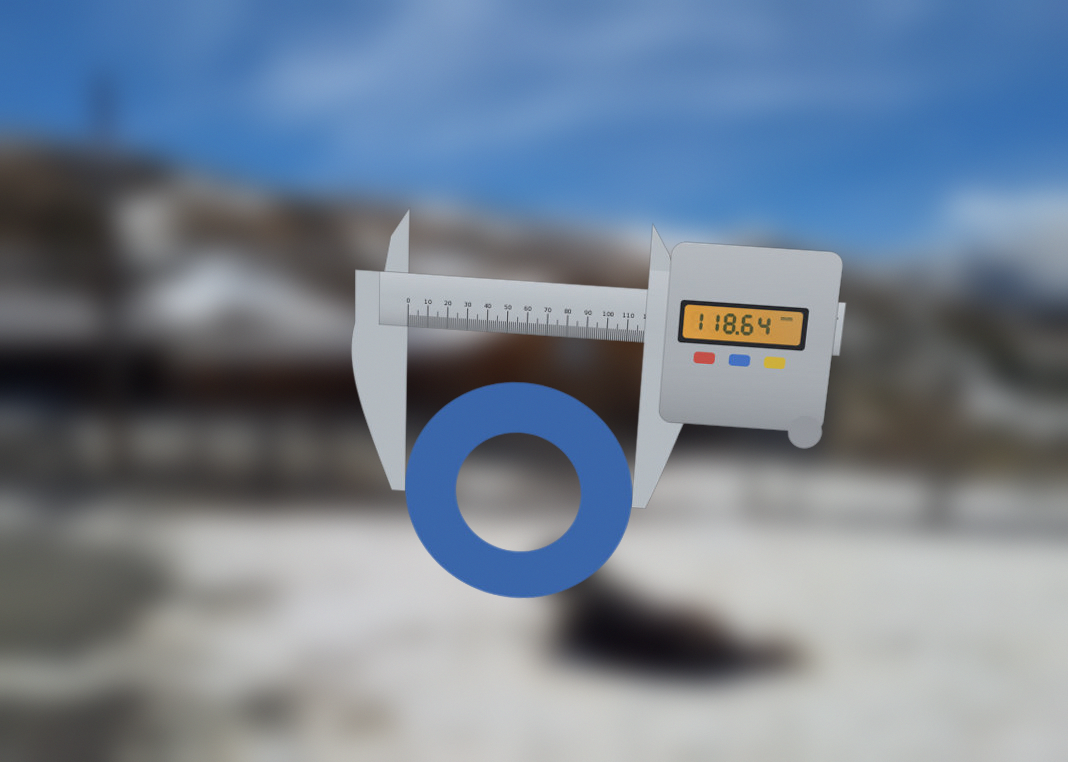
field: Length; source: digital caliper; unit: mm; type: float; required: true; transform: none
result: 118.64 mm
